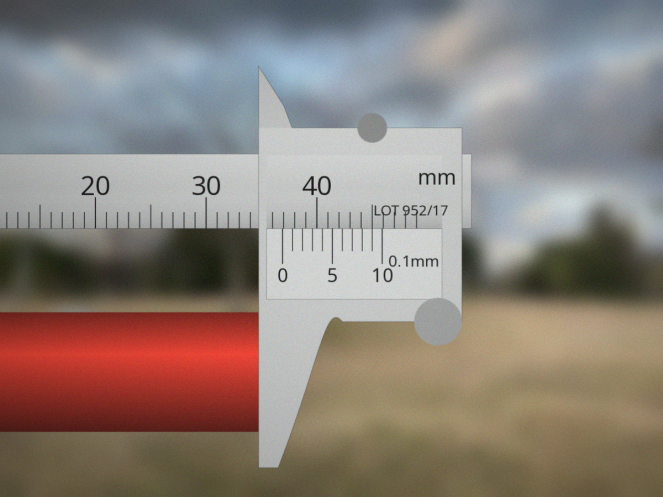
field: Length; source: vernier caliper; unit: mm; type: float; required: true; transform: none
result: 36.9 mm
